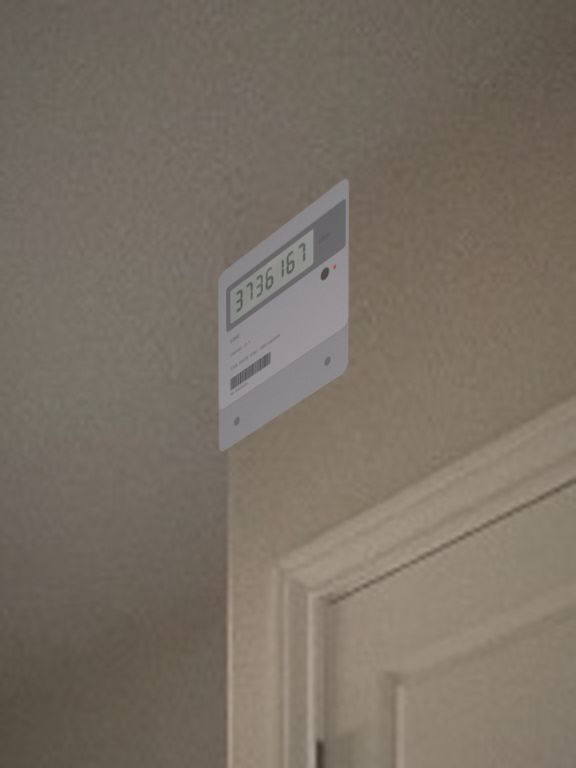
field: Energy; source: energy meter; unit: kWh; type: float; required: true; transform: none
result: 3736167 kWh
